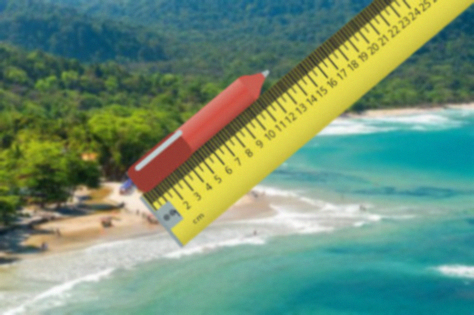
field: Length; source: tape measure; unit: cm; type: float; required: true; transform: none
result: 13 cm
